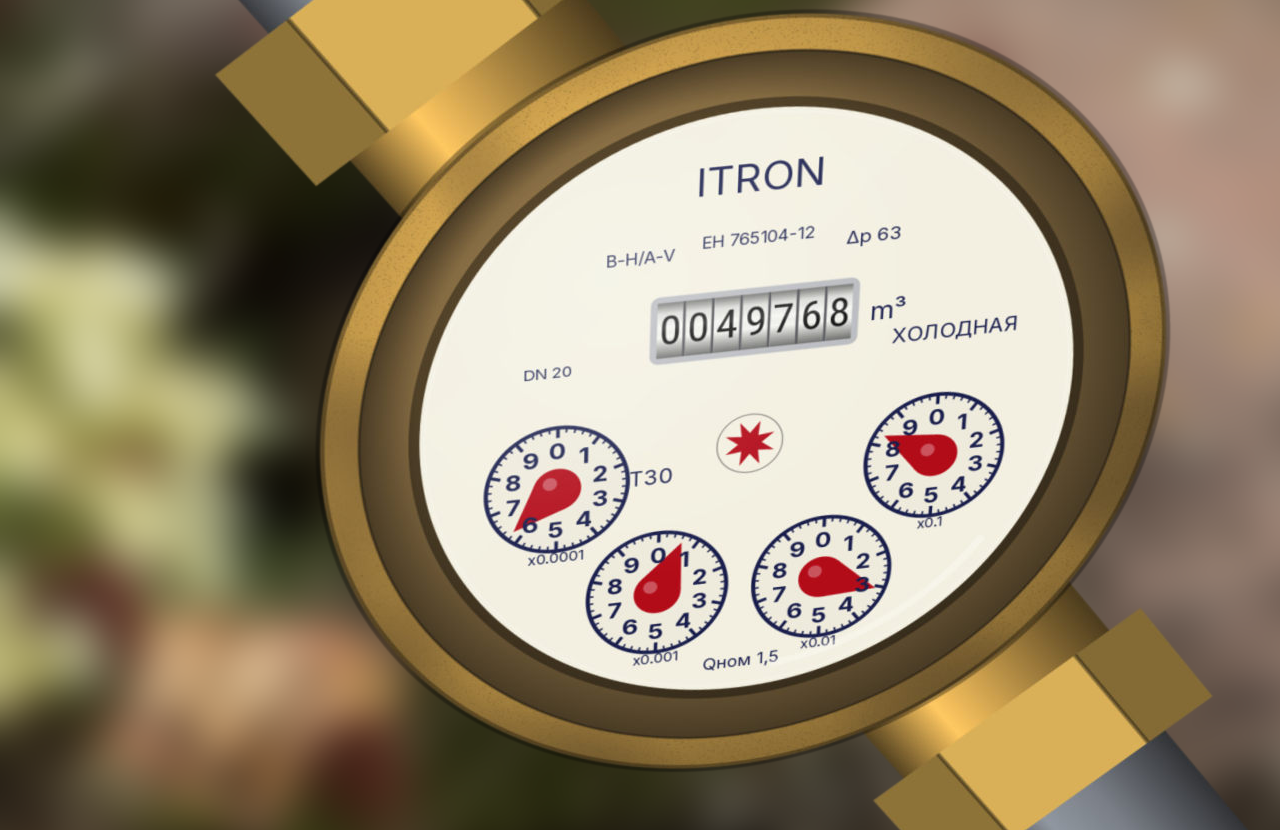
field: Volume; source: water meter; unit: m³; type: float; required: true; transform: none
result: 49768.8306 m³
